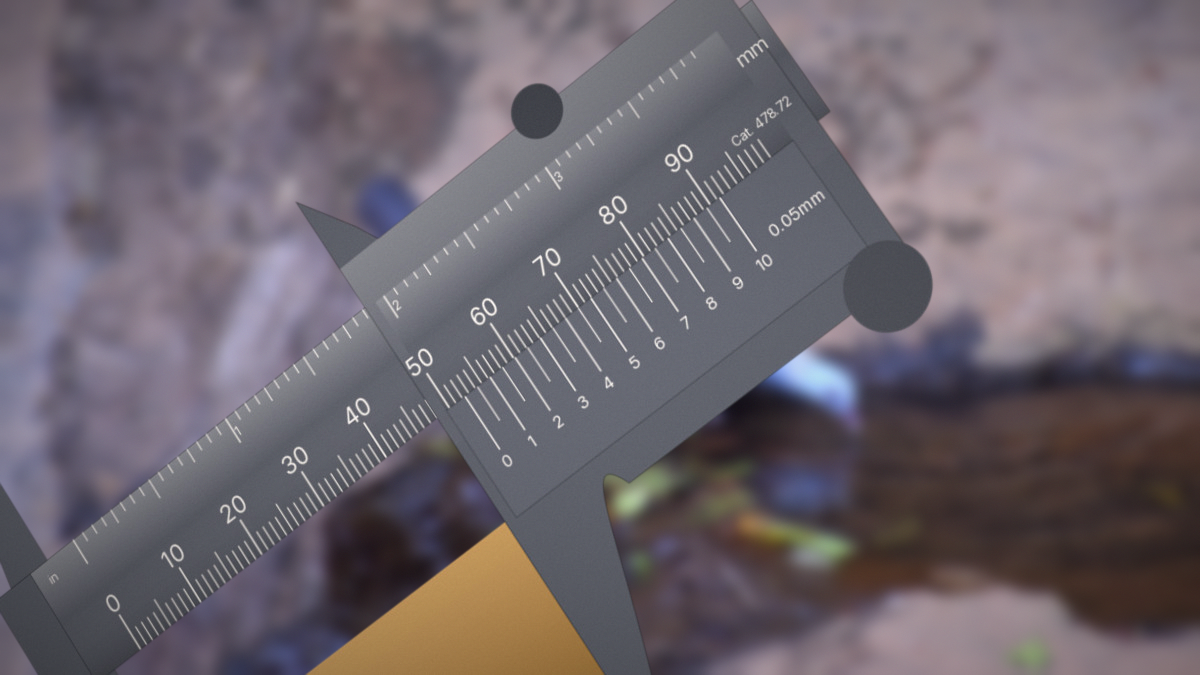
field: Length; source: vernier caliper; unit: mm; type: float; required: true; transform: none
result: 52.4 mm
